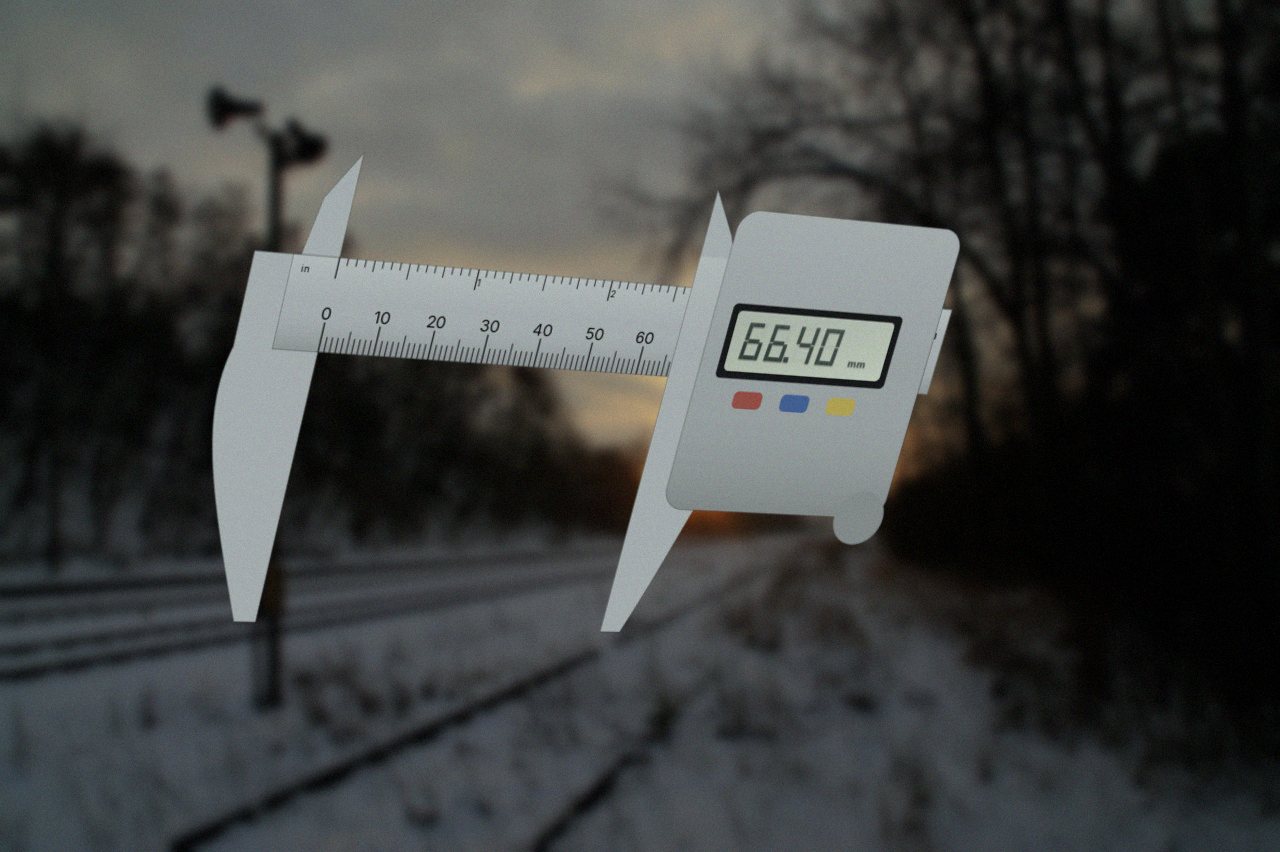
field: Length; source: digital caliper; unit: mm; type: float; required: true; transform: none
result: 66.40 mm
